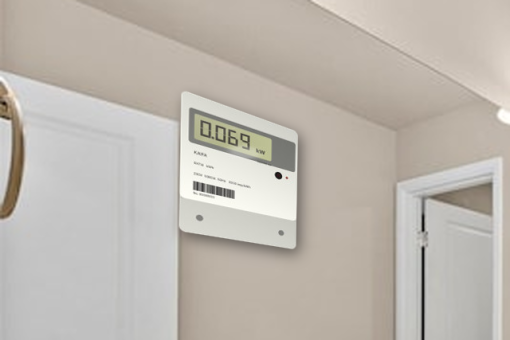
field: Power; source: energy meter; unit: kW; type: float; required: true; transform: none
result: 0.069 kW
